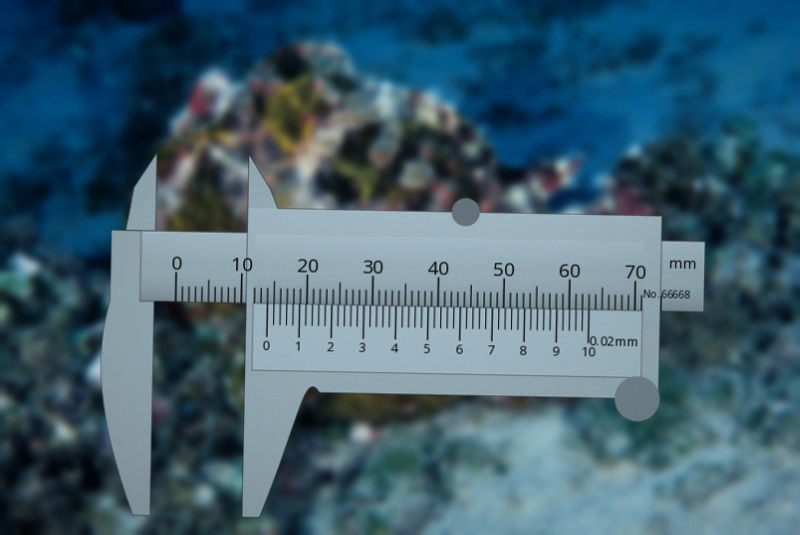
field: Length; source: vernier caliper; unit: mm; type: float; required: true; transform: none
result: 14.0 mm
